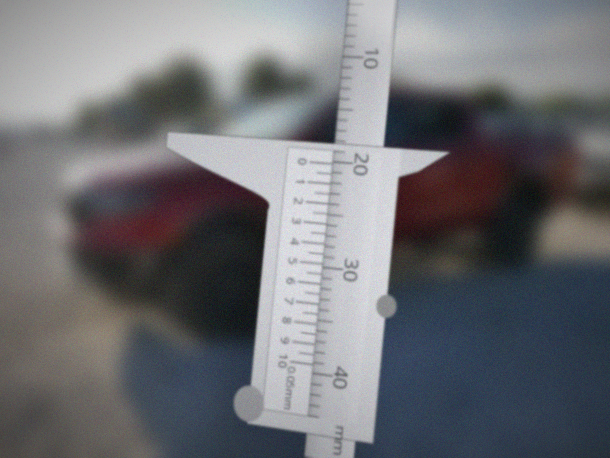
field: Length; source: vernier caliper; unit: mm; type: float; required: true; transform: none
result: 20.2 mm
